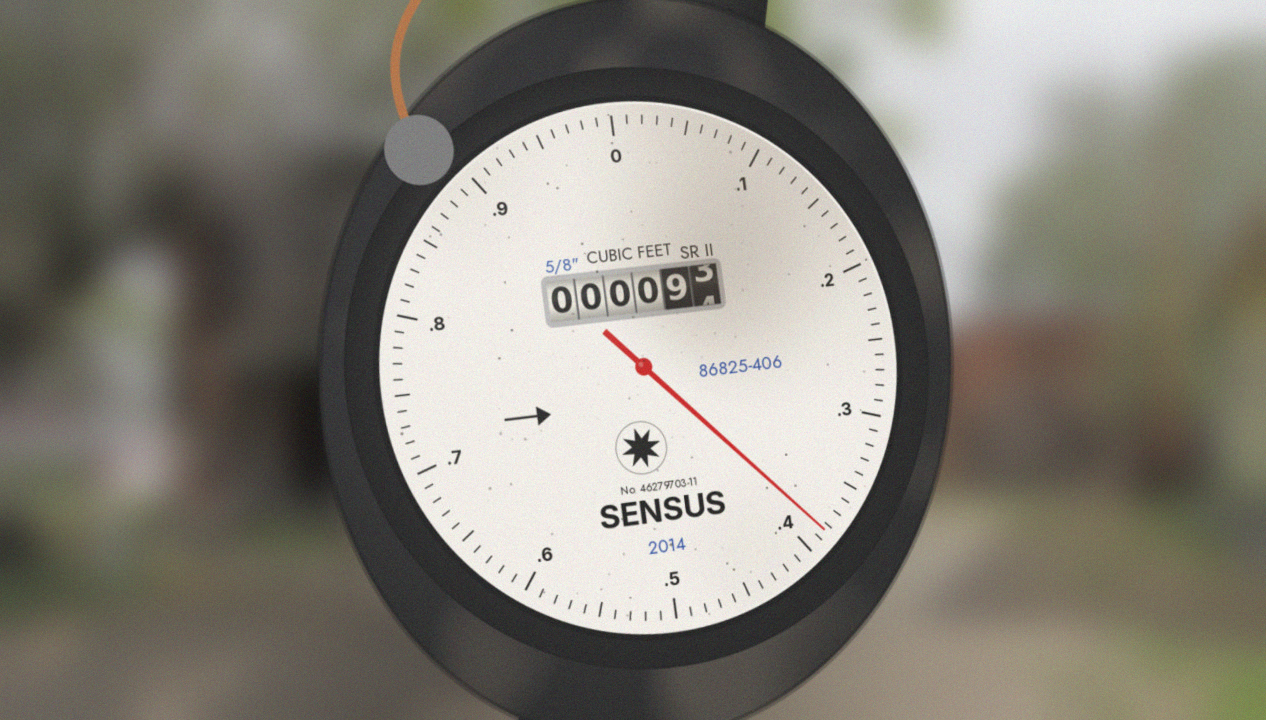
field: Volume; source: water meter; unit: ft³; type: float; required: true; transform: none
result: 93.38 ft³
